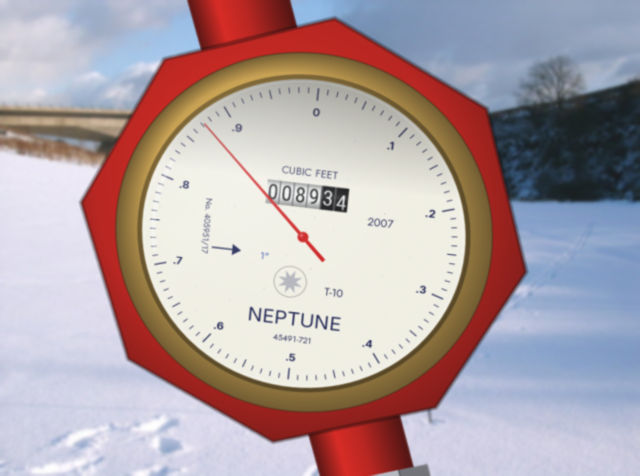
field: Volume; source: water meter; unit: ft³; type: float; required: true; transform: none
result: 8933.87 ft³
